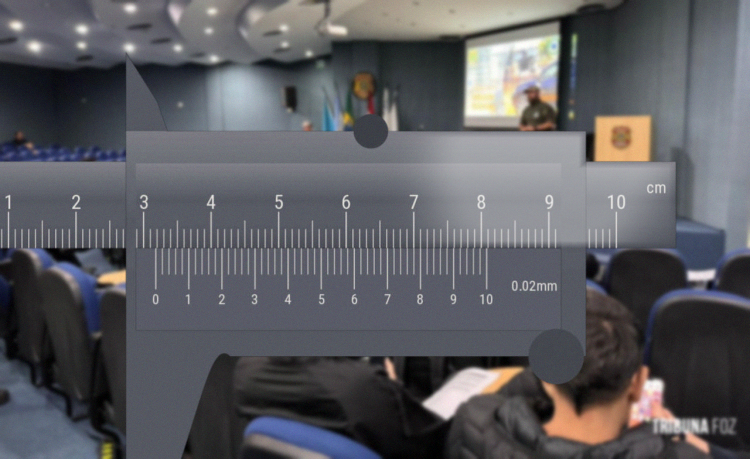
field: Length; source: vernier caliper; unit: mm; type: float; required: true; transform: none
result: 31.8 mm
